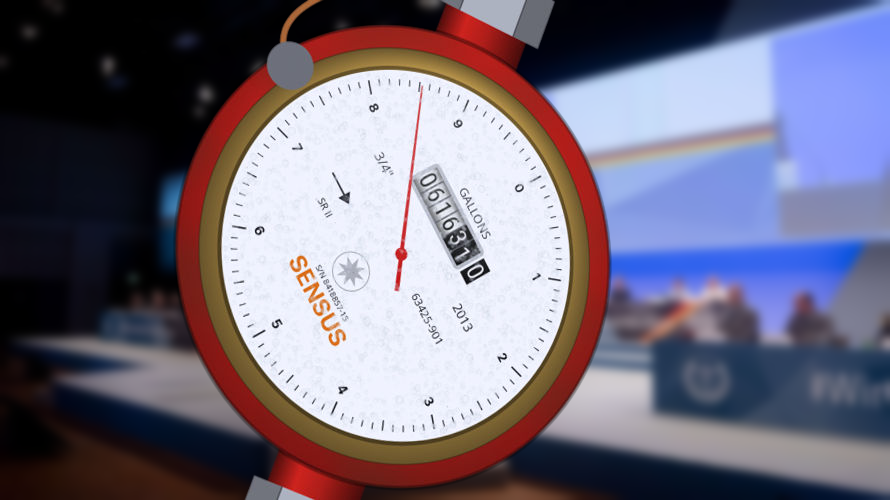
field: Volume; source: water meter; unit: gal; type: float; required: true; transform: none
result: 616308.5 gal
